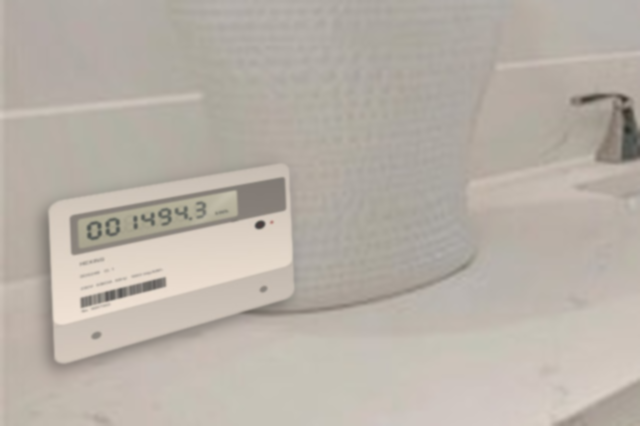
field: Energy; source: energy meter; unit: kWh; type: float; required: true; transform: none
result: 1494.3 kWh
